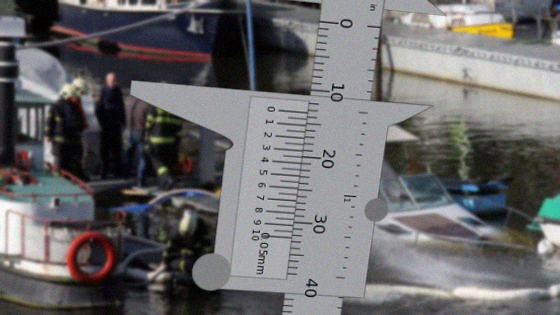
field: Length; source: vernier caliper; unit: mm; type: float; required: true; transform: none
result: 13.4 mm
